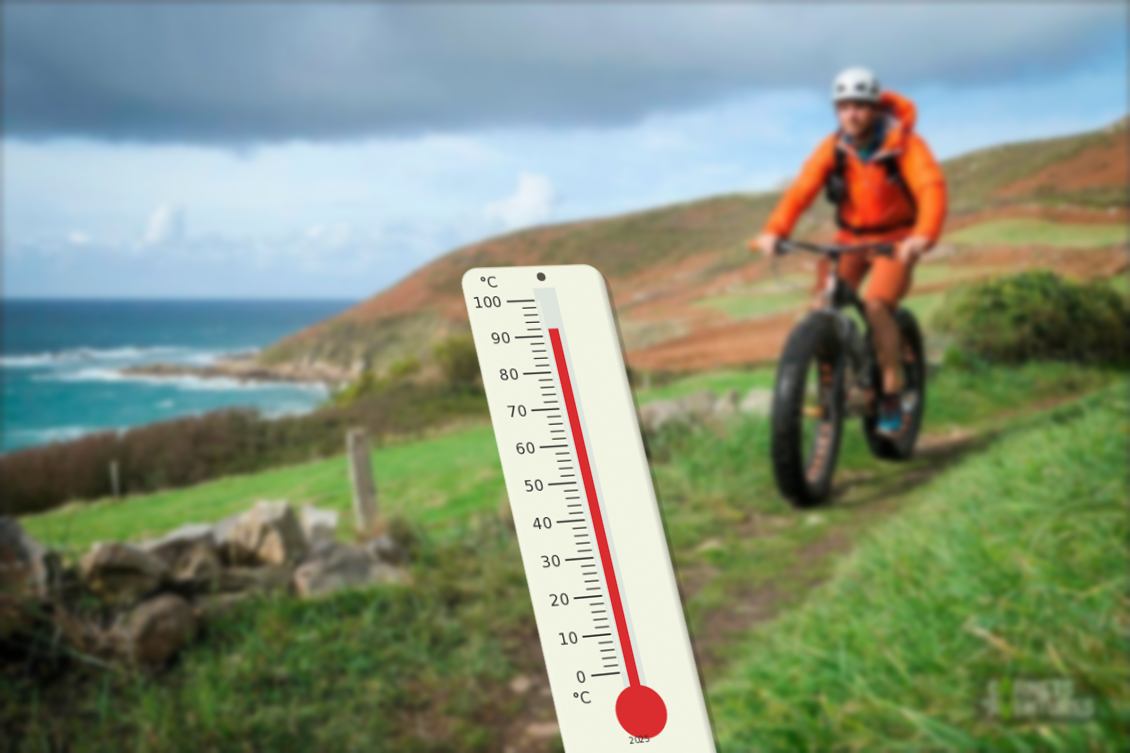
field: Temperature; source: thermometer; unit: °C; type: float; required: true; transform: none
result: 92 °C
